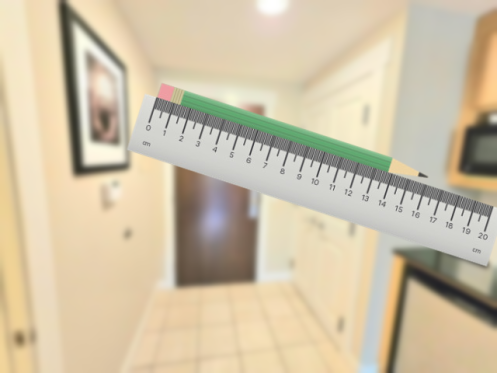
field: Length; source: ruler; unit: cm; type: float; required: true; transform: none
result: 16 cm
